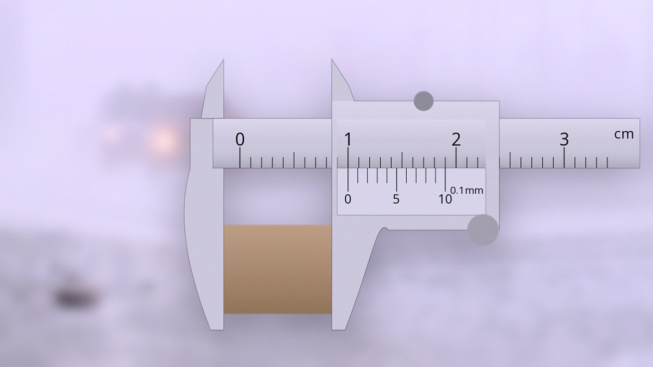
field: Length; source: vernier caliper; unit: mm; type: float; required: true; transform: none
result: 10.0 mm
